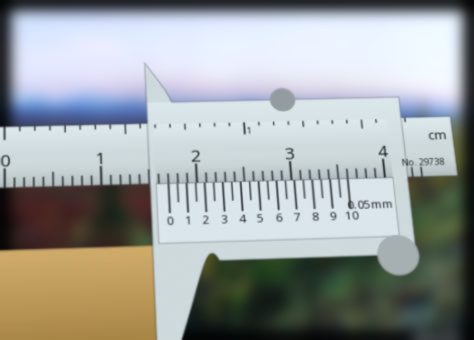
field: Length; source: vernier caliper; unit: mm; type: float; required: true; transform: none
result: 17.0 mm
